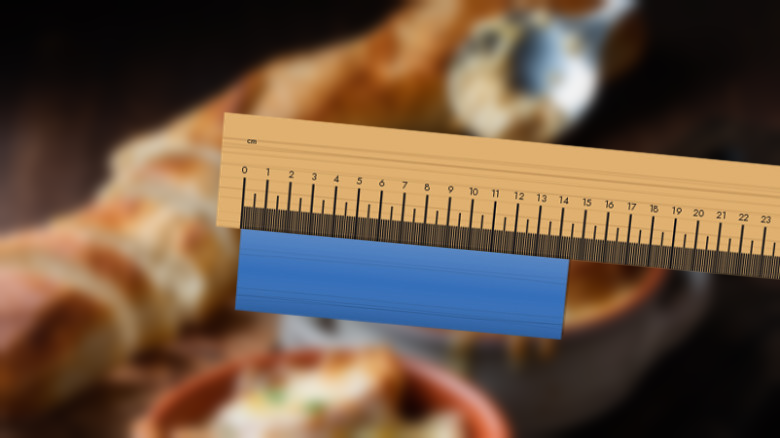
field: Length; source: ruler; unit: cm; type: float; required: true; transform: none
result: 14.5 cm
